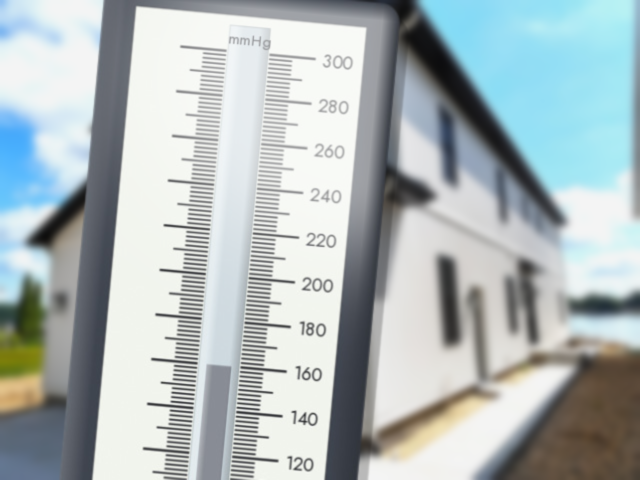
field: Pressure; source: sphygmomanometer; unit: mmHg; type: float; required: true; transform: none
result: 160 mmHg
